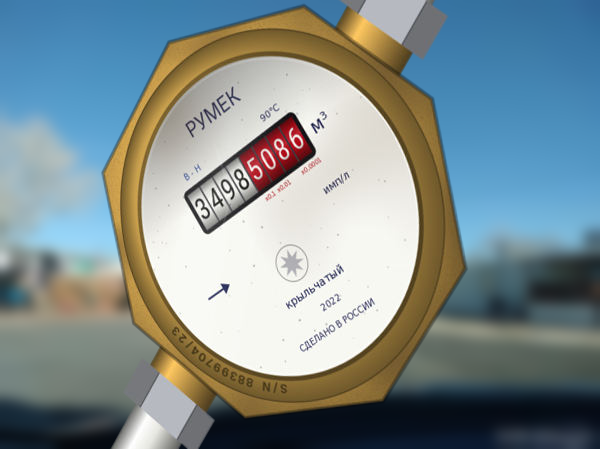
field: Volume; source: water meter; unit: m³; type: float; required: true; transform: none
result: 3498.5086 m³
